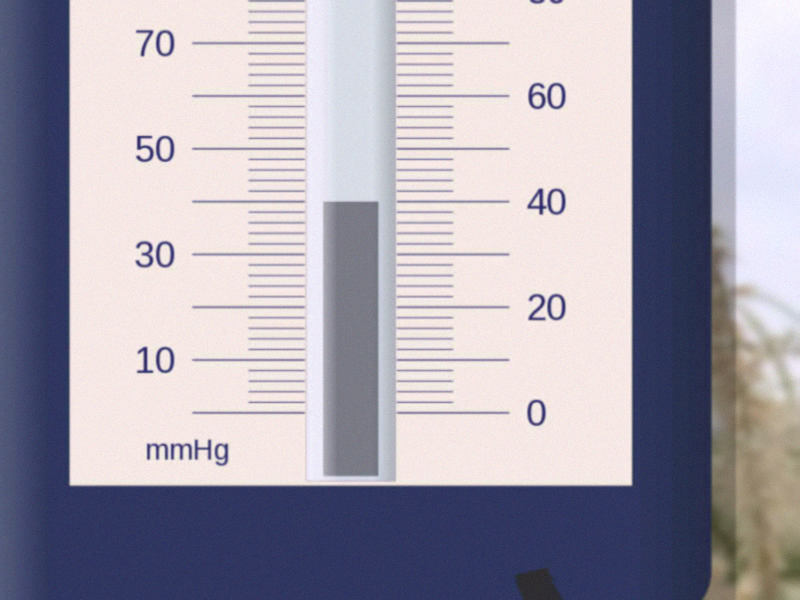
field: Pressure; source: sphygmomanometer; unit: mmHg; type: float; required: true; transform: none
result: 40 mmHg
